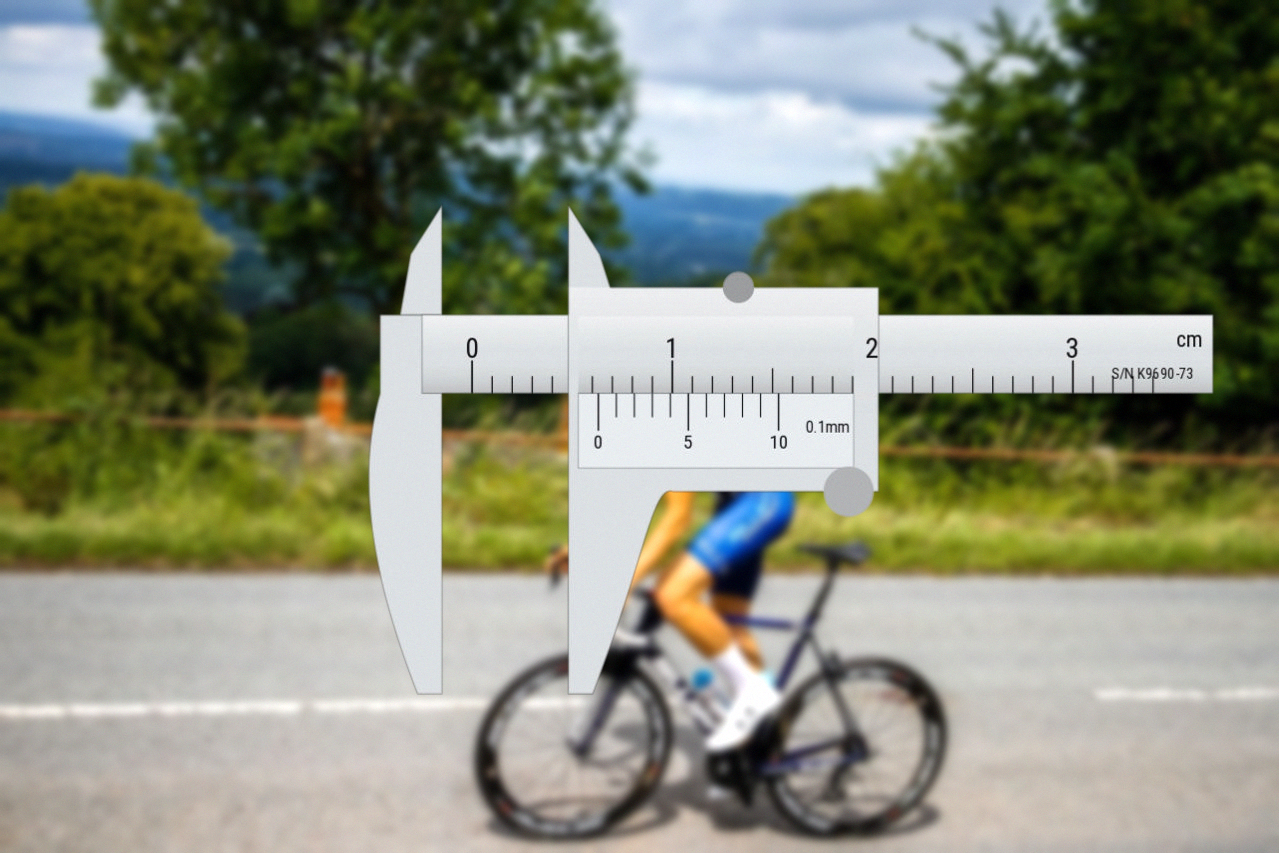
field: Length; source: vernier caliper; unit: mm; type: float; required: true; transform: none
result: 6.3 mm
